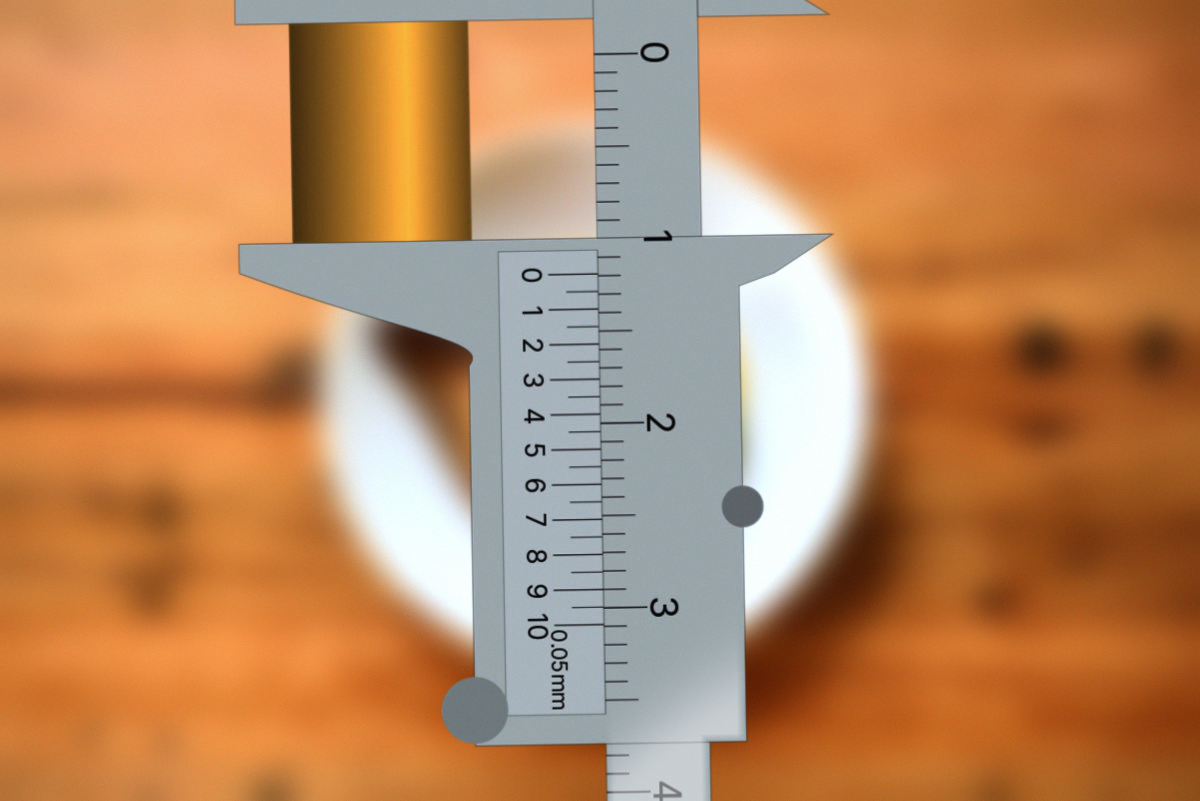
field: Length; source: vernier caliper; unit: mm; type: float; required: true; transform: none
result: 11.9 mm
